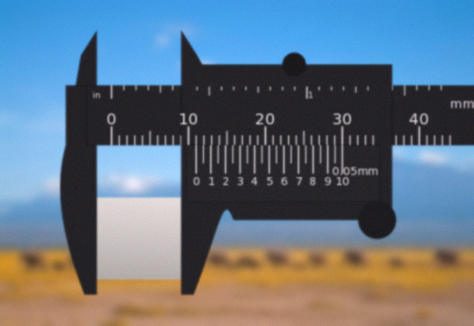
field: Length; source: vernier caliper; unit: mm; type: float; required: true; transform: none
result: 11.0 mm
